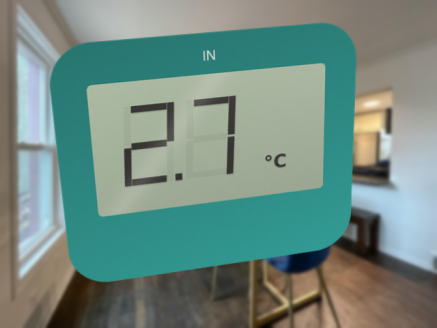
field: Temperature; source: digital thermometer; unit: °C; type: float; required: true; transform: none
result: 2.7 °C
